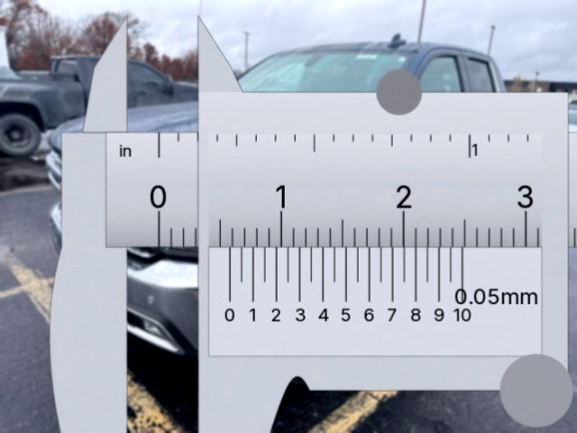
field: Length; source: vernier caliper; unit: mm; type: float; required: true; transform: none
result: 5.8 mm
